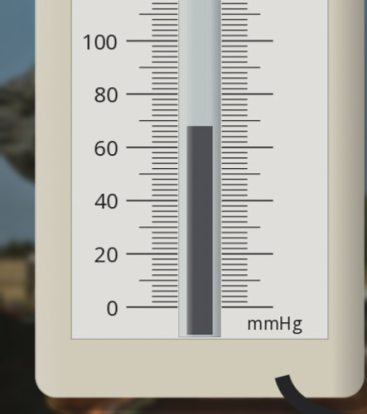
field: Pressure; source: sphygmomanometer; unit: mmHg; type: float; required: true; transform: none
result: 68 mmHg
